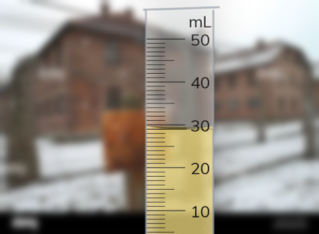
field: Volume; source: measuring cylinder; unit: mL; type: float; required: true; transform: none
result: 29 mL
